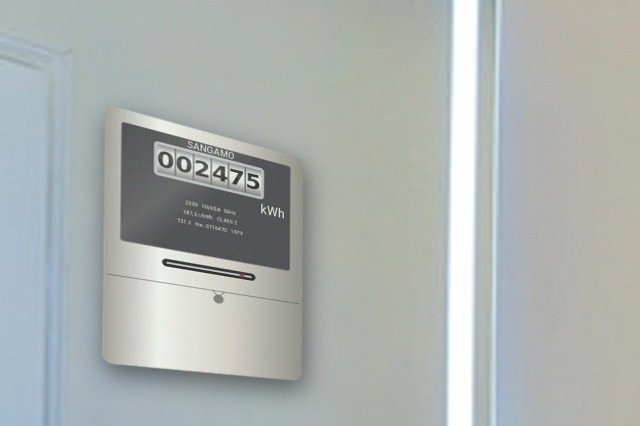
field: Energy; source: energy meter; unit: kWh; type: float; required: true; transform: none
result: 2475 kWh
